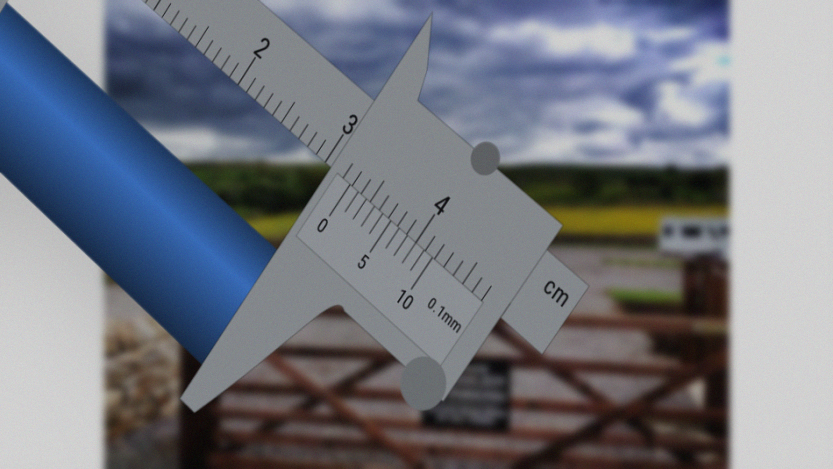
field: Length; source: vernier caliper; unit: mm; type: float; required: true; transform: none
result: 32.8 mm
